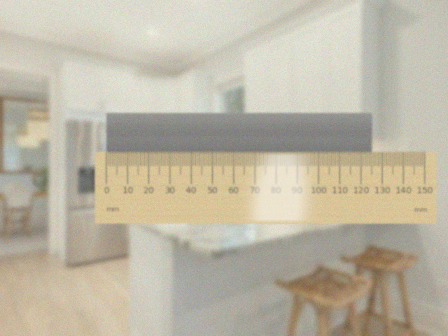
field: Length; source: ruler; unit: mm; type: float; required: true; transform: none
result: 125 mm
